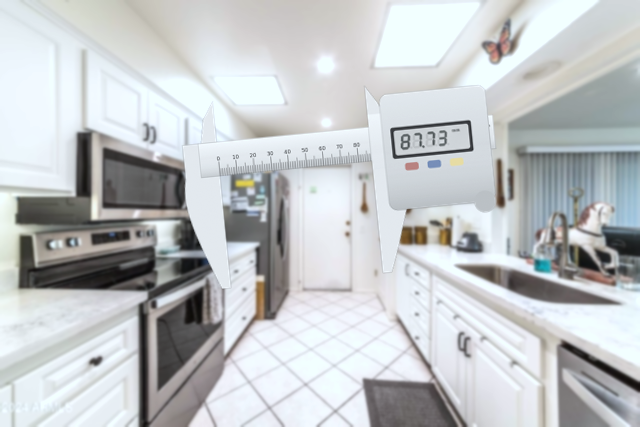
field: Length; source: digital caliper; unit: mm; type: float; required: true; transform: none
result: 87.73 mm
